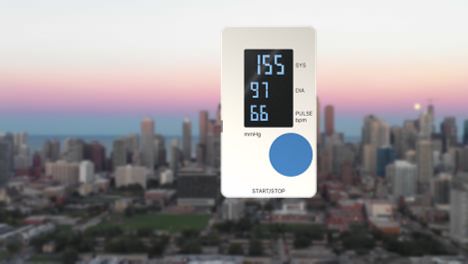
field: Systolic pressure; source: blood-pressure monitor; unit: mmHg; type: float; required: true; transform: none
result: 155 mmHg
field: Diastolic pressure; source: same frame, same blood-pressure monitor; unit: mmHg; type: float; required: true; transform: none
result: 97 mmHg
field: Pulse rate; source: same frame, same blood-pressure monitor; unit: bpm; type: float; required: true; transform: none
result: 66 bpm
